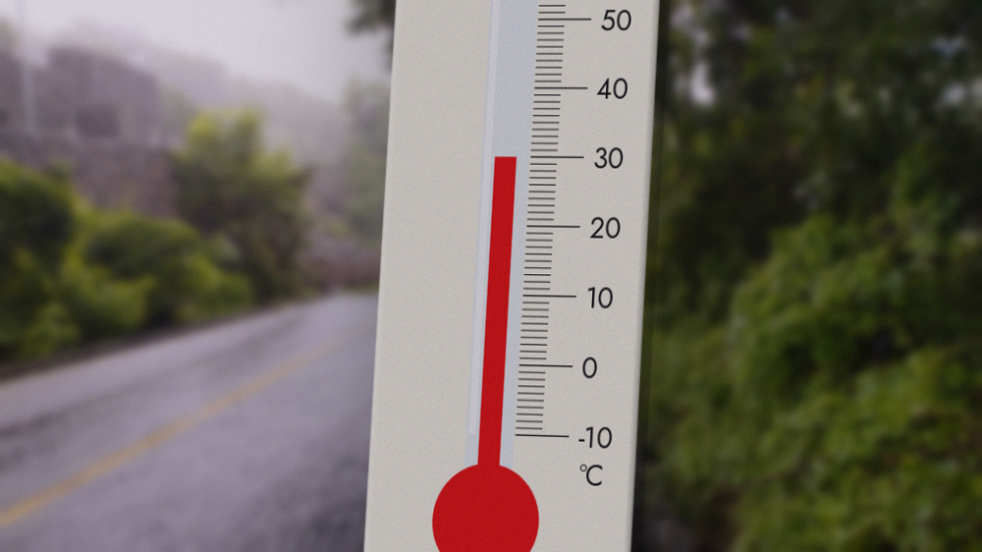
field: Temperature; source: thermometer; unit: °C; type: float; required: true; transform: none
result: 30 °C
